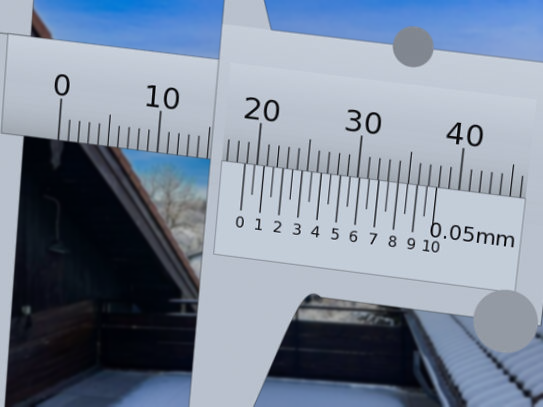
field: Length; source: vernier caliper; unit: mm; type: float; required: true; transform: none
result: 18.8 mm
